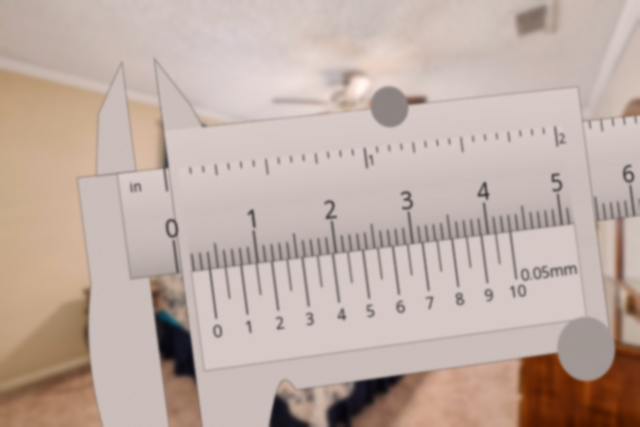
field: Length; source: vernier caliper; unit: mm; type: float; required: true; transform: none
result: 4.0 mm
